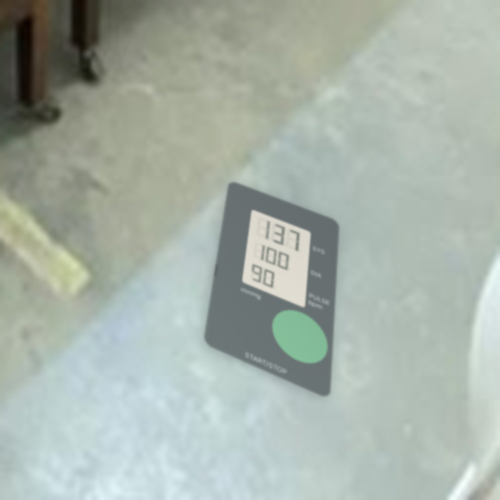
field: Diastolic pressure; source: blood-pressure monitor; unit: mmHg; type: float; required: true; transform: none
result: 100 mmHg
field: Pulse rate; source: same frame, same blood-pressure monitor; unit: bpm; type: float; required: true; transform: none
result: 90 bpm
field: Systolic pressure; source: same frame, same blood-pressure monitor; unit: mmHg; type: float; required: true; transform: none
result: 137 mmHg
